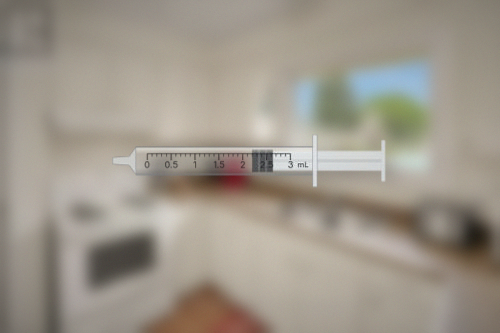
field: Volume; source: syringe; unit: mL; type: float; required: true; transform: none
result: 2.2 mL
